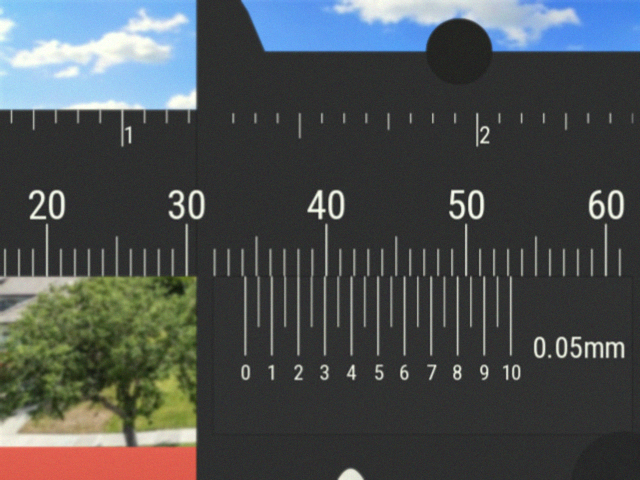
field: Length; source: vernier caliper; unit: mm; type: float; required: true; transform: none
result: 34.2 mm
